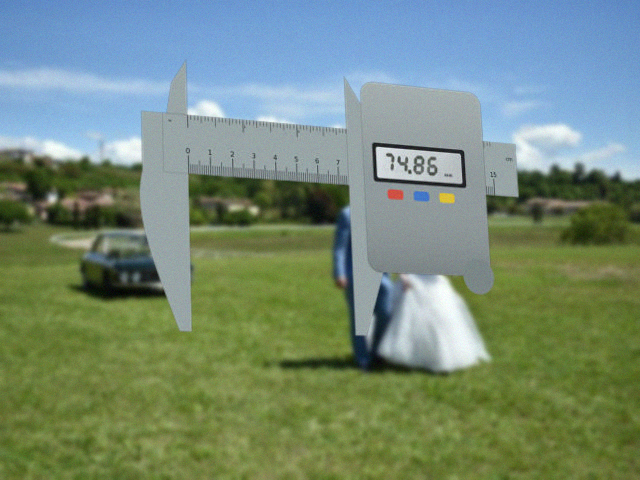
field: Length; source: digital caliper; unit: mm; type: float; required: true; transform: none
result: 74.86 mm
